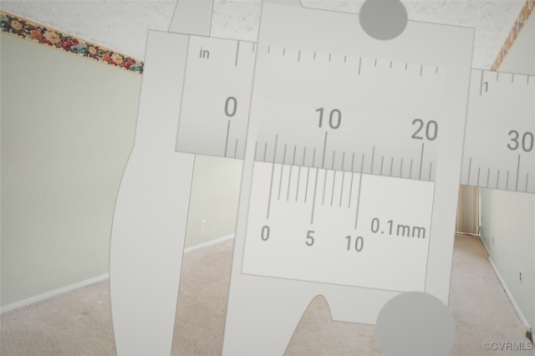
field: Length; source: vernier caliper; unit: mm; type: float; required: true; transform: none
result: 5.0 mm
